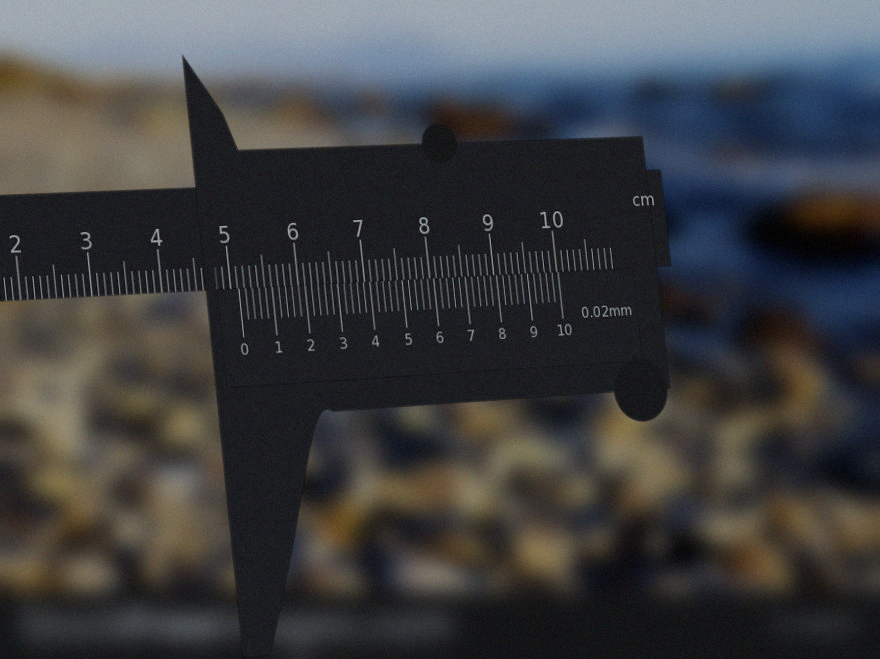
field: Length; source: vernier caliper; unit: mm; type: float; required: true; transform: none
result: 51.2 mm
